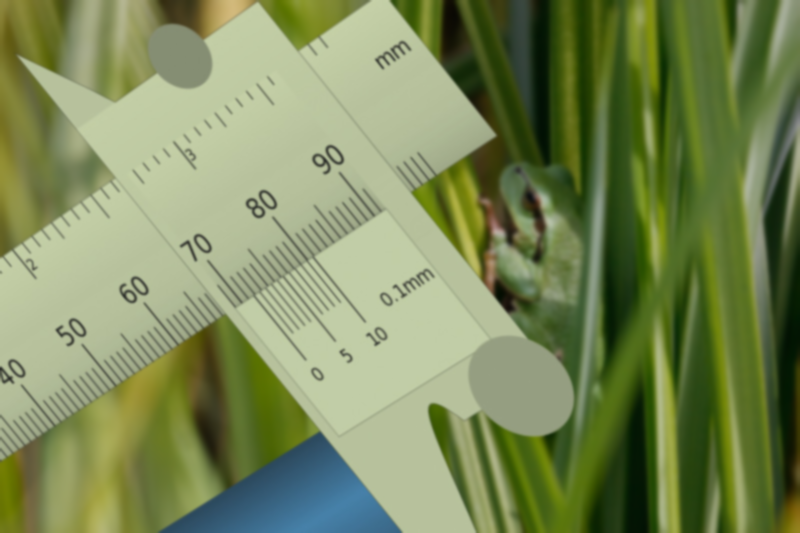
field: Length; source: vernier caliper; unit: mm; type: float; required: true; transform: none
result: 71.8 mm
